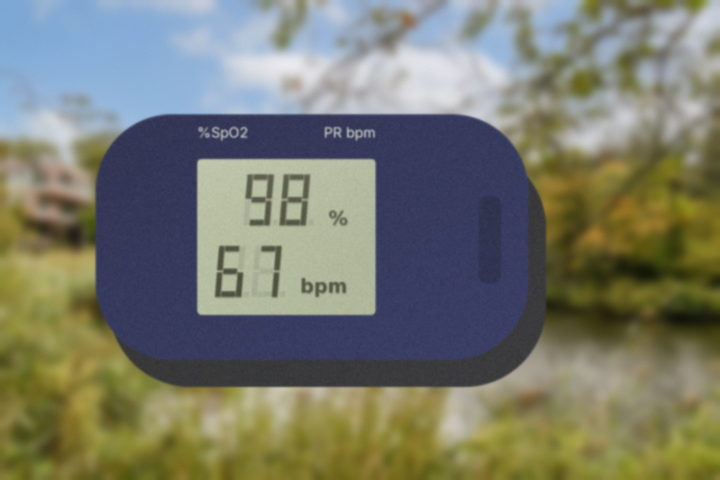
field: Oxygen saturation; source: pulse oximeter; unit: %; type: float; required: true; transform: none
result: 98 %
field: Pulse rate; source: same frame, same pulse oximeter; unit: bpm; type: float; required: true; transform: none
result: 67 bpm
